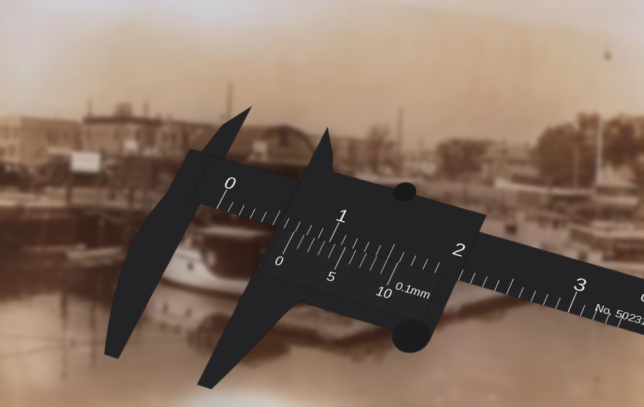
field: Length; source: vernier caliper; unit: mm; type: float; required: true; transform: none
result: 6.9 mm
